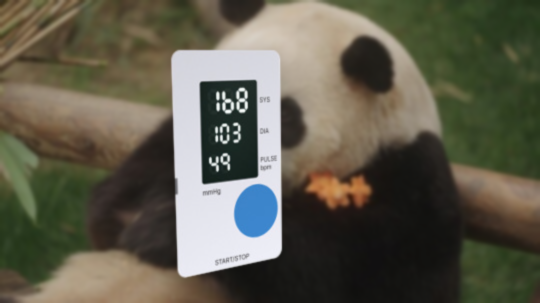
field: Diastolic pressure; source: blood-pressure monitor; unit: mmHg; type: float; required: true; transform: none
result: 103 mmHg
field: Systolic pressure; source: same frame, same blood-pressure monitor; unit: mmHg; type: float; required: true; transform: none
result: 168 mmHg
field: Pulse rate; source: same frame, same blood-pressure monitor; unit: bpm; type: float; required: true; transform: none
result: 49 bpm
